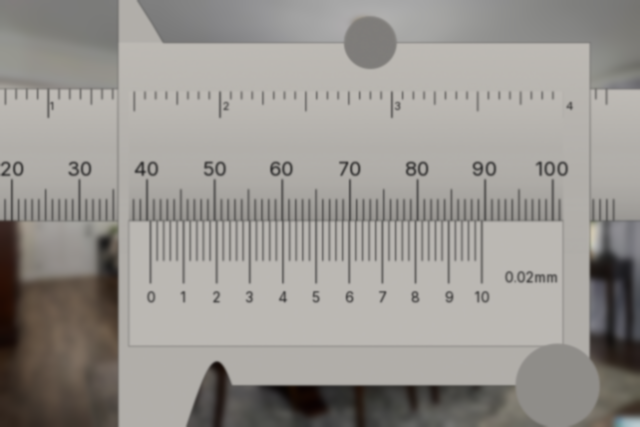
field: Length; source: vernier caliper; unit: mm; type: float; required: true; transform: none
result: 40.5 mm
